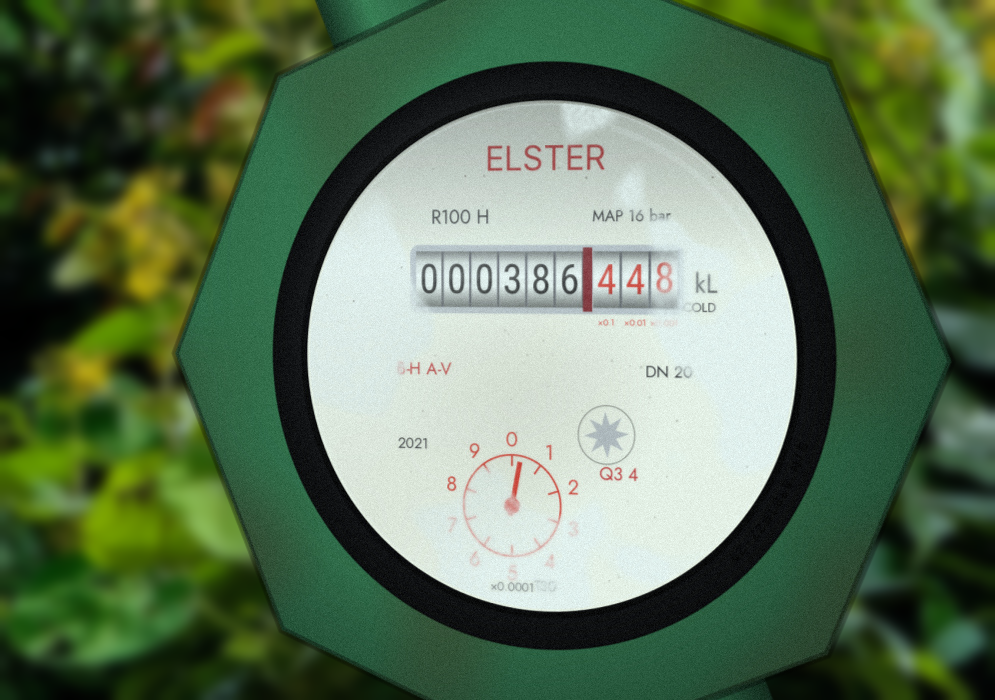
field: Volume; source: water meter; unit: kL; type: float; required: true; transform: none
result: 386.4480 kL
